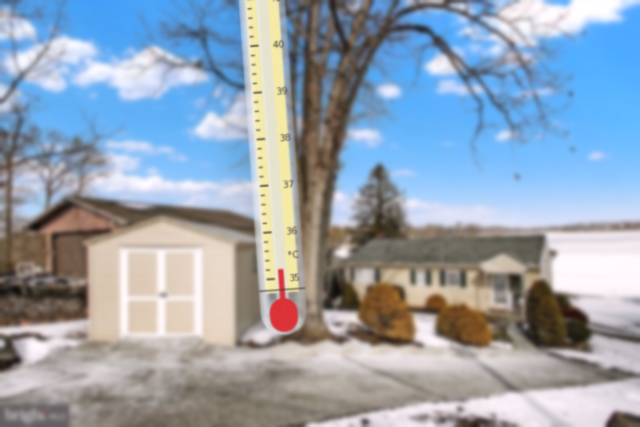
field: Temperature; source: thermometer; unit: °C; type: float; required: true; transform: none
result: 35.2 °C
